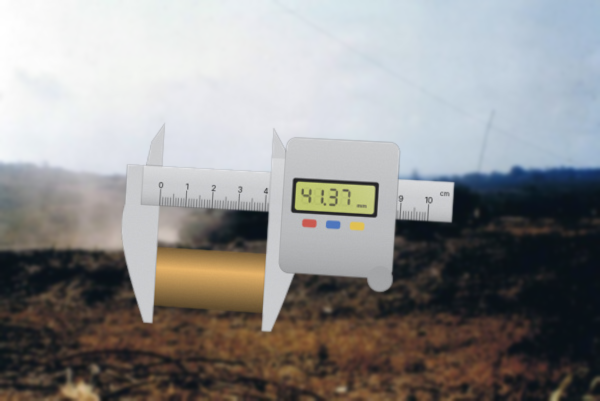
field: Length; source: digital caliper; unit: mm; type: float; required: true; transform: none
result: 41.37 mm
